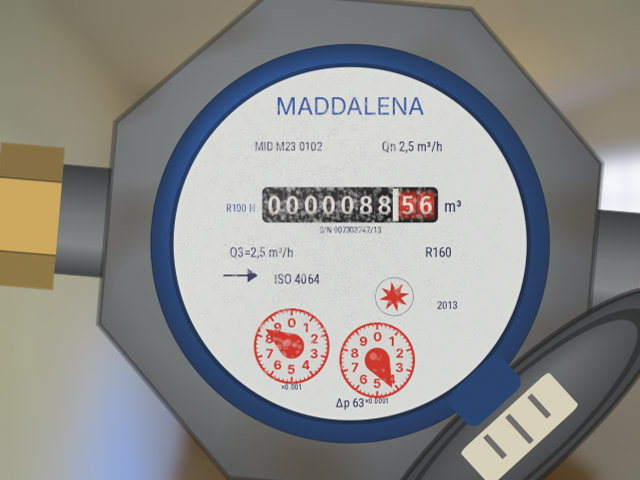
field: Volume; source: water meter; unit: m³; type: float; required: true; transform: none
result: 88.5684 m³
